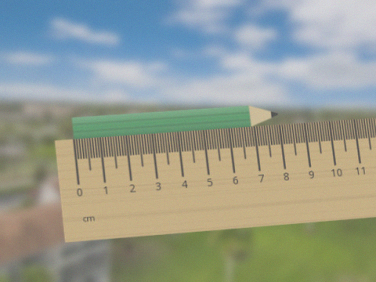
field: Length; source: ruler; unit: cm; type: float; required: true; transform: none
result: 8 cm
